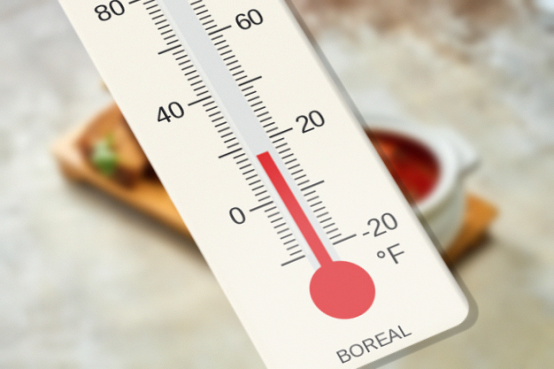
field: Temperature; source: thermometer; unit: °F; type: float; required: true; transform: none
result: 16 °F
